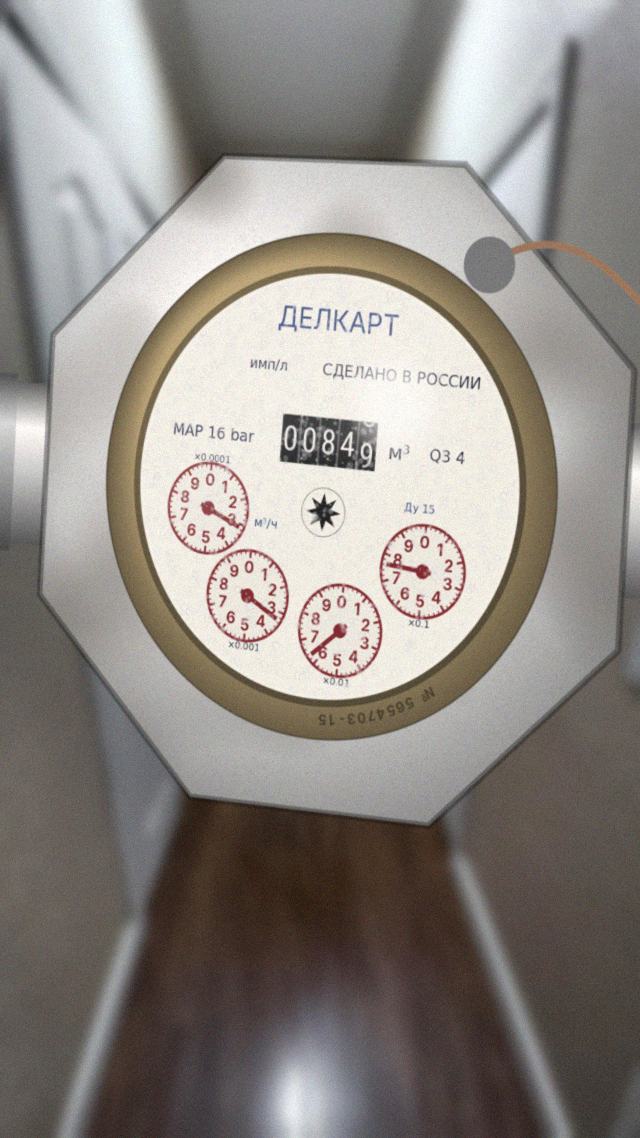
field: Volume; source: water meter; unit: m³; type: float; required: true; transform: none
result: 848.7633 m³
